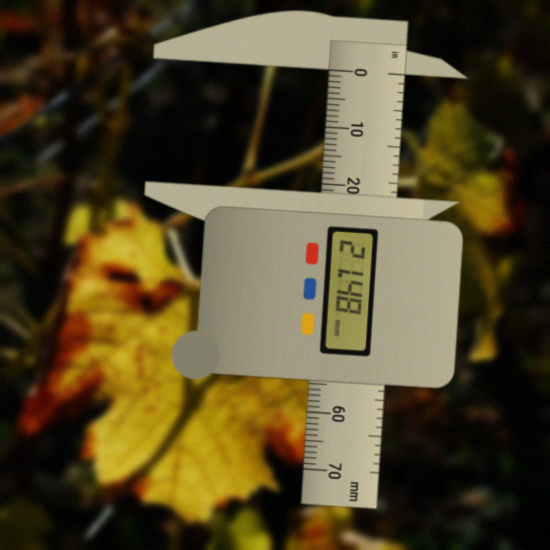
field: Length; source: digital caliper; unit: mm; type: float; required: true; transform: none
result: 21.48 mm
